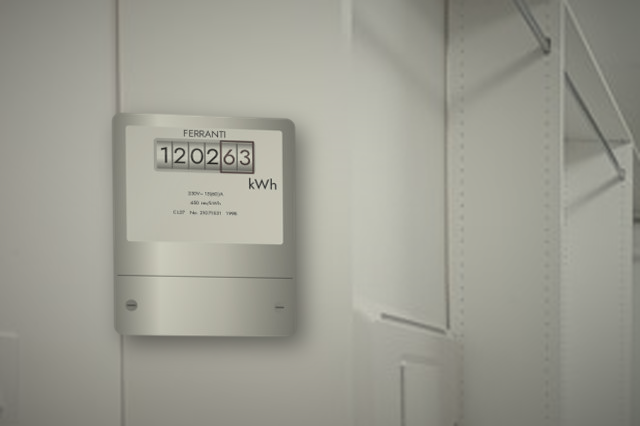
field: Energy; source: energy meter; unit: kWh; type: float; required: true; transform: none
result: 1202.63 kWh
